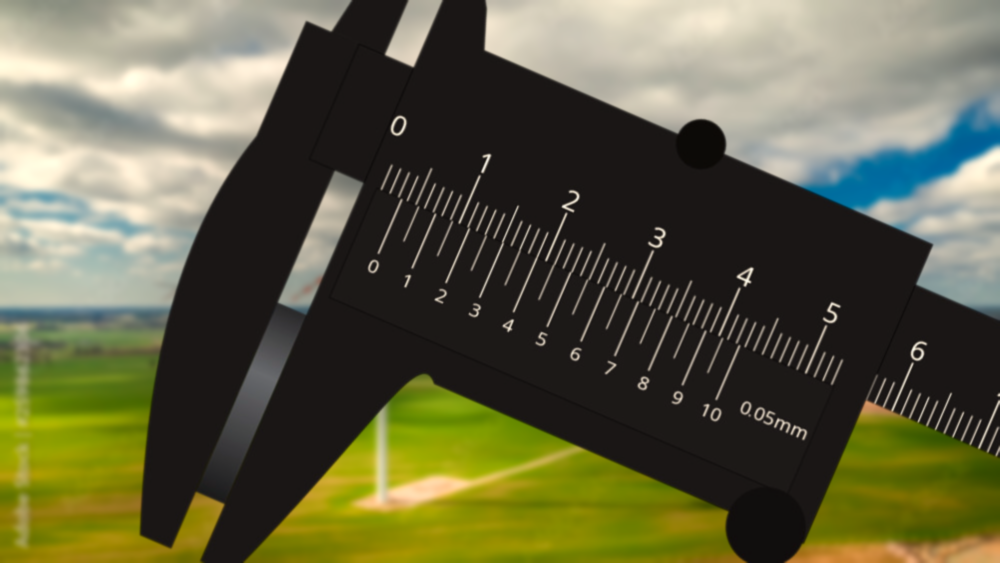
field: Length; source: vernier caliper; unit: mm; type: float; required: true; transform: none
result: 3.4 mm
